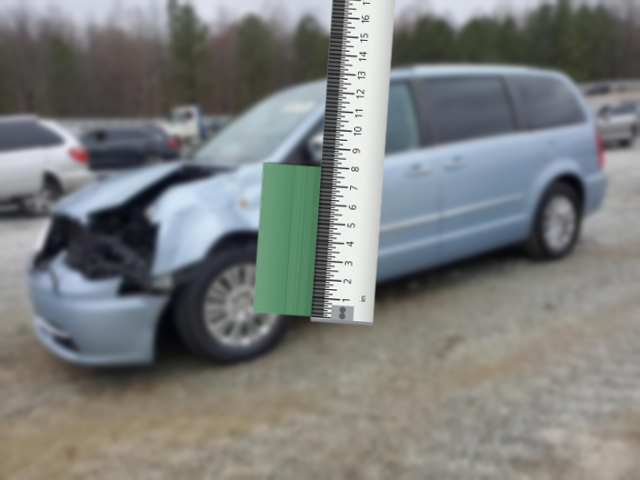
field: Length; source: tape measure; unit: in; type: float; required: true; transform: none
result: 8 in
